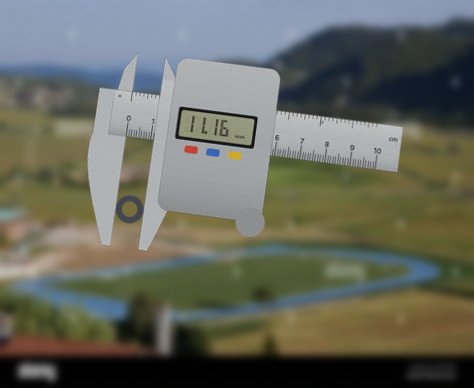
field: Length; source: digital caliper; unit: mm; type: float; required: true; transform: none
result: 11.16 mm
